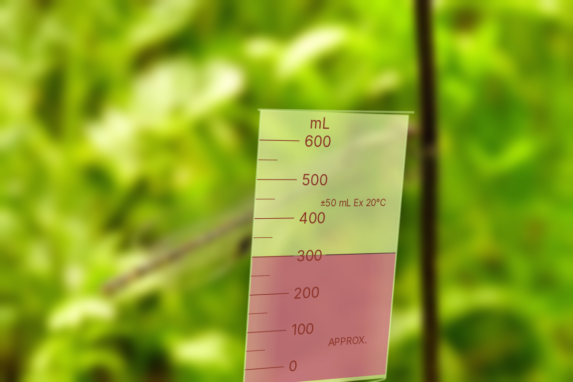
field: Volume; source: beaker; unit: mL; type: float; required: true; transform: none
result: 300 mL
